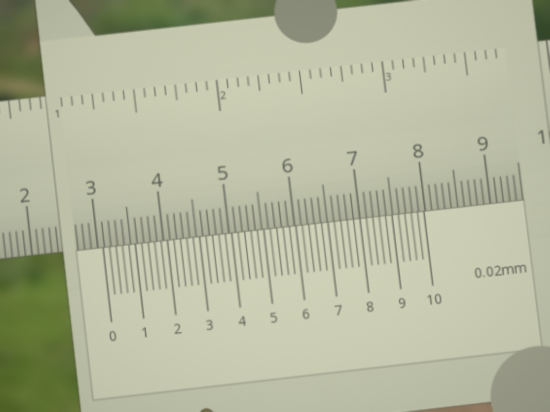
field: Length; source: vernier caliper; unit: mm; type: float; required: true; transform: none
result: 30.8 mm
